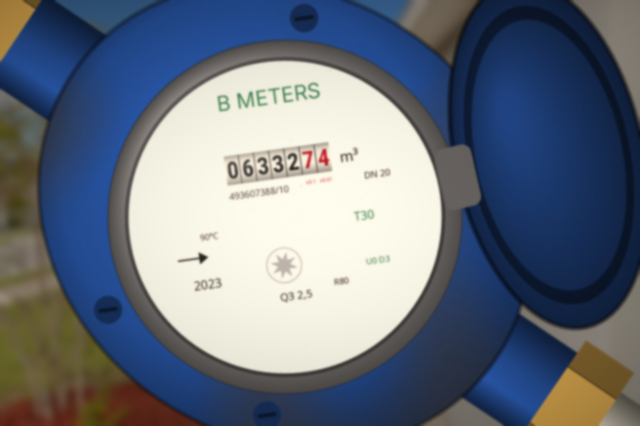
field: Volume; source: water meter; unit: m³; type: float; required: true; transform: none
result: 6332.74 m³
